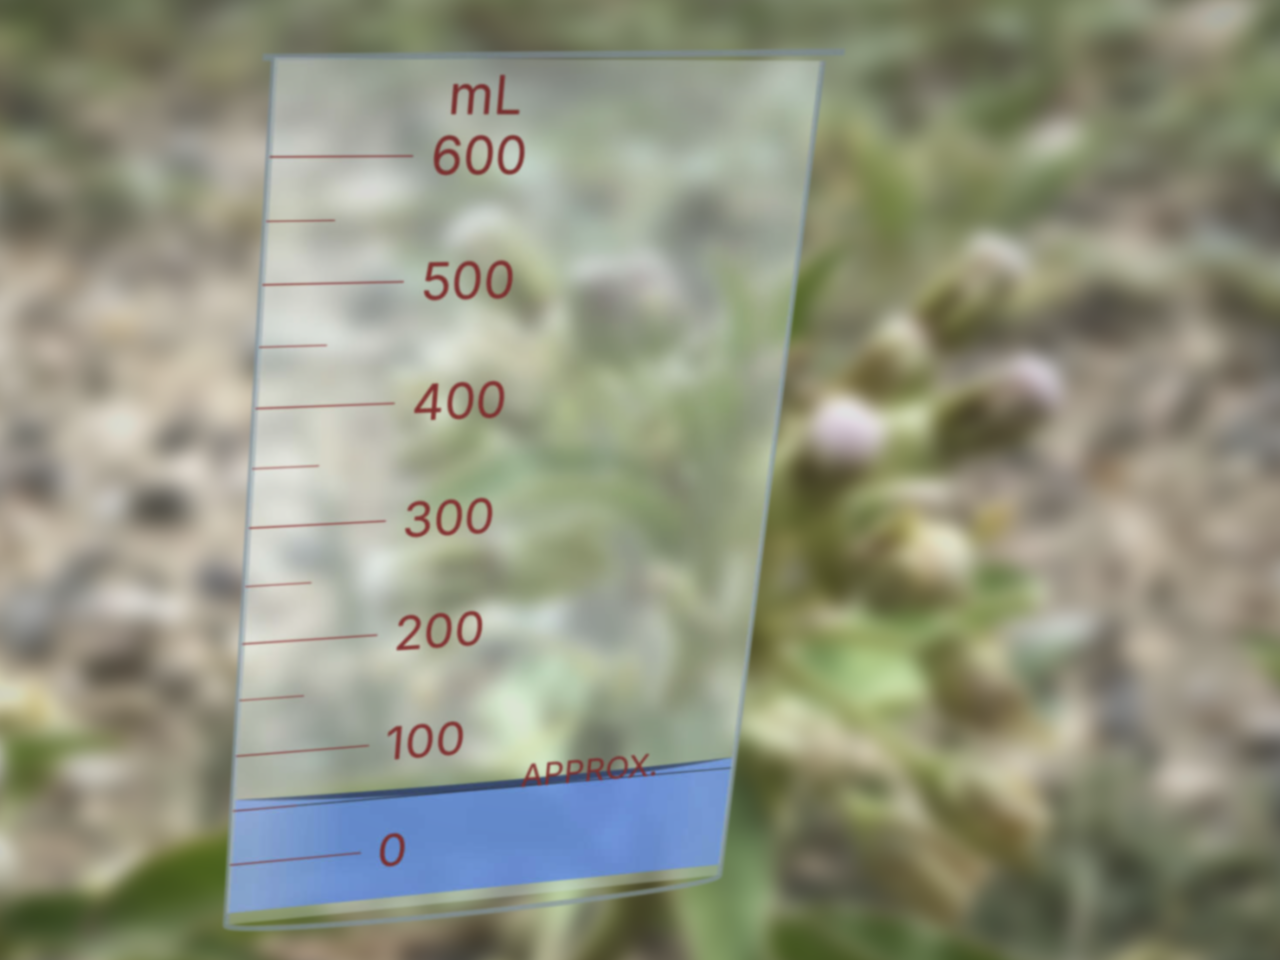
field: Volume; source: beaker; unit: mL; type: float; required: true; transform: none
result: 50 mL
